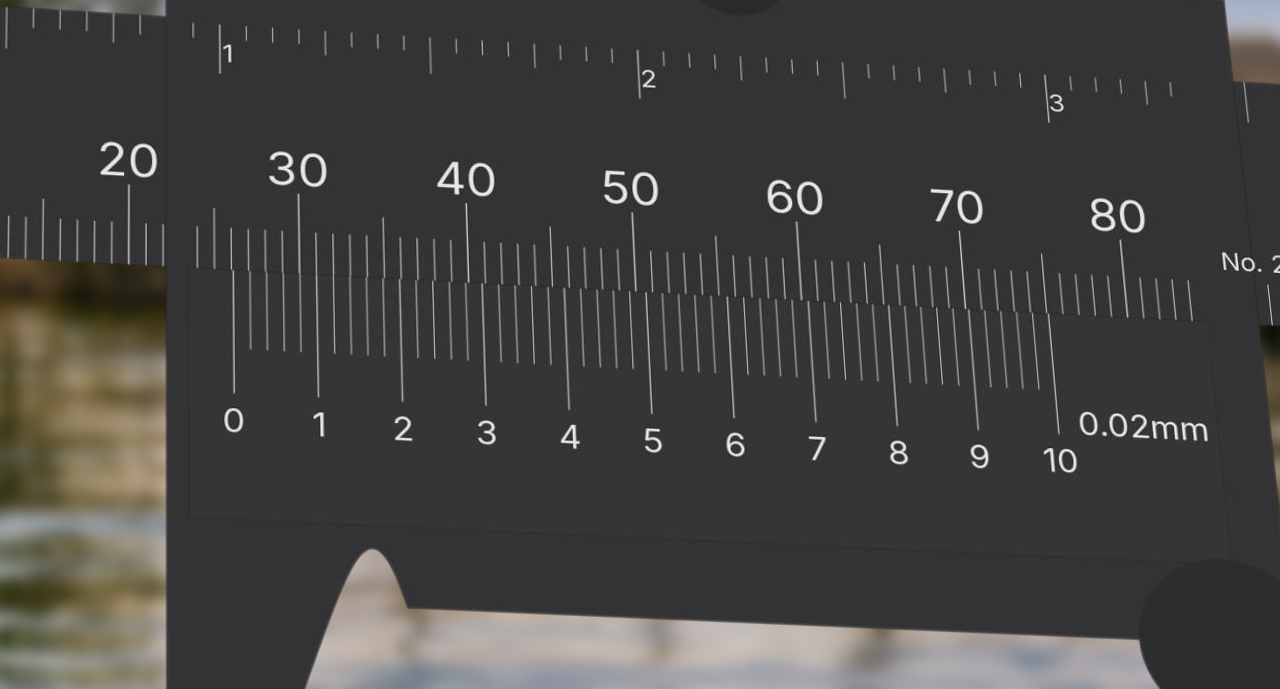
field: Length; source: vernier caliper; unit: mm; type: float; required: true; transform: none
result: 26.1 mm
